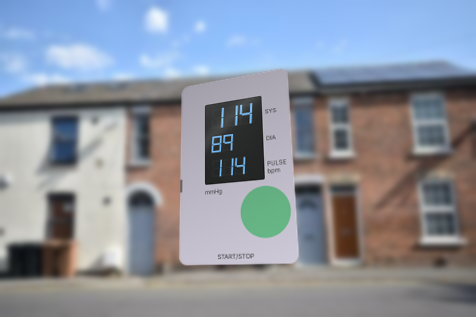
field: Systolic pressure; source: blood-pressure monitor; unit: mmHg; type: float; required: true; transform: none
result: 114 mmHg
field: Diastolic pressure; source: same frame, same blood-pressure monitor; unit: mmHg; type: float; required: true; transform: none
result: 89 mmHg
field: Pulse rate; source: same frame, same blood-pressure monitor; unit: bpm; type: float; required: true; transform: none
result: 114 bpm
